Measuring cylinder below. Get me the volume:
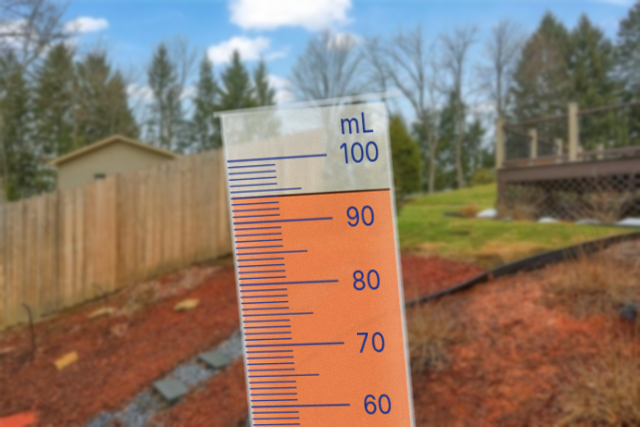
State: 94 mL
